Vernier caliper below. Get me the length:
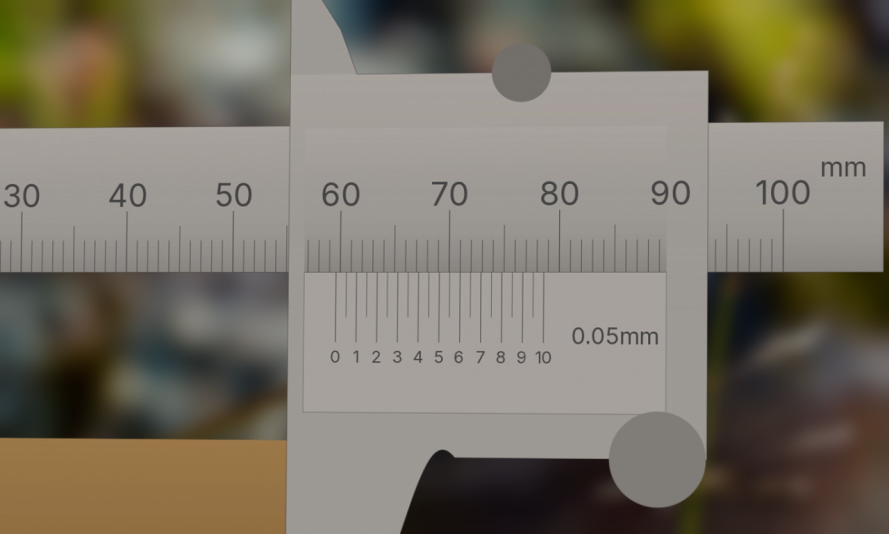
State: 59.6 mm
